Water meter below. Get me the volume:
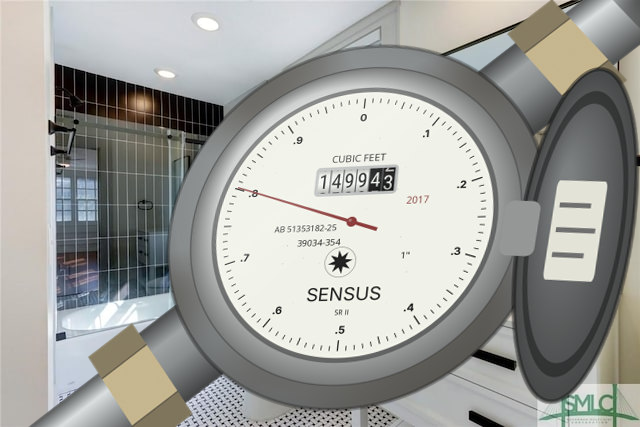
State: 149942.80 ft³
